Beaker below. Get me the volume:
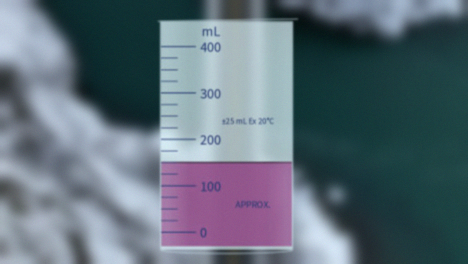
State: 150 mL
